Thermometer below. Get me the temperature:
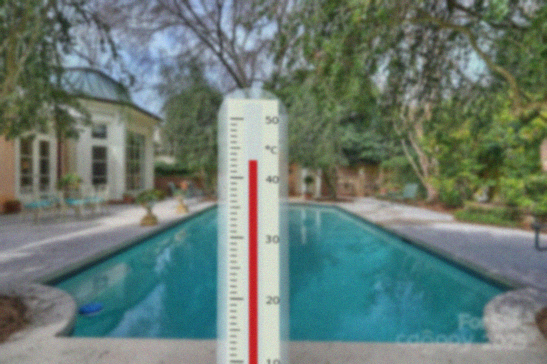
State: 43 °C
